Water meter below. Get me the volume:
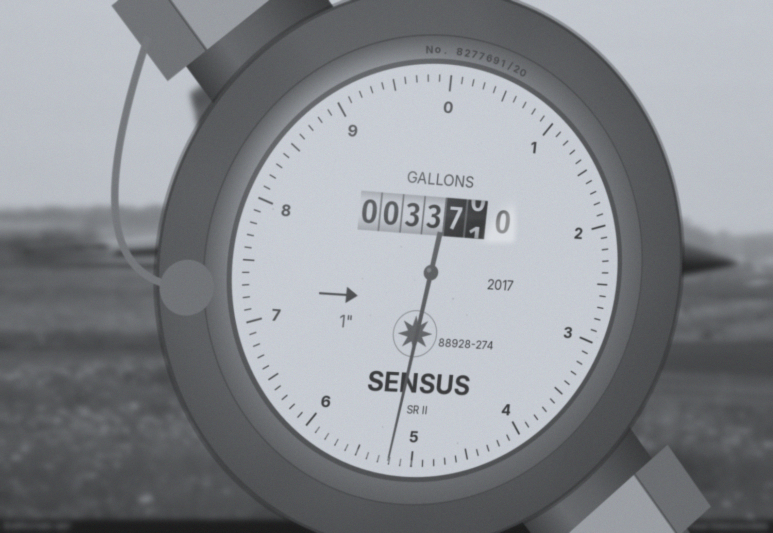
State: 33705.2 gal
